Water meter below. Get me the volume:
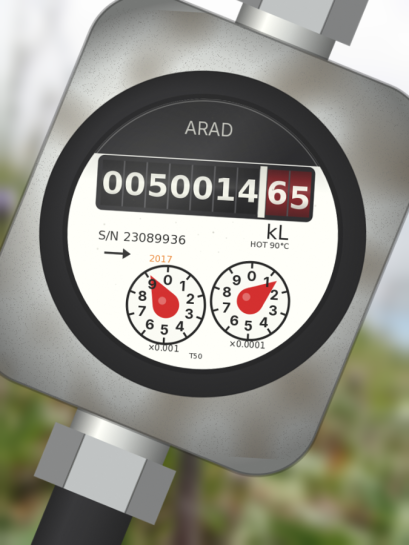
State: 50014.6491 kL
